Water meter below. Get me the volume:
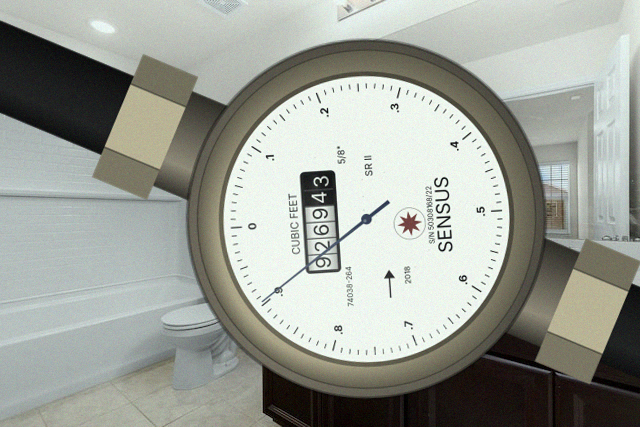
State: 926942.90 ft³
